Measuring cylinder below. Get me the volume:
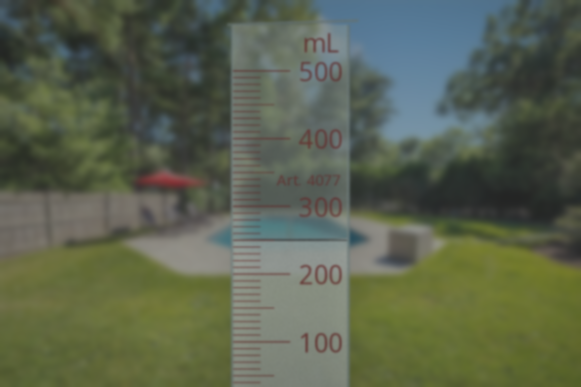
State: 250 mL
